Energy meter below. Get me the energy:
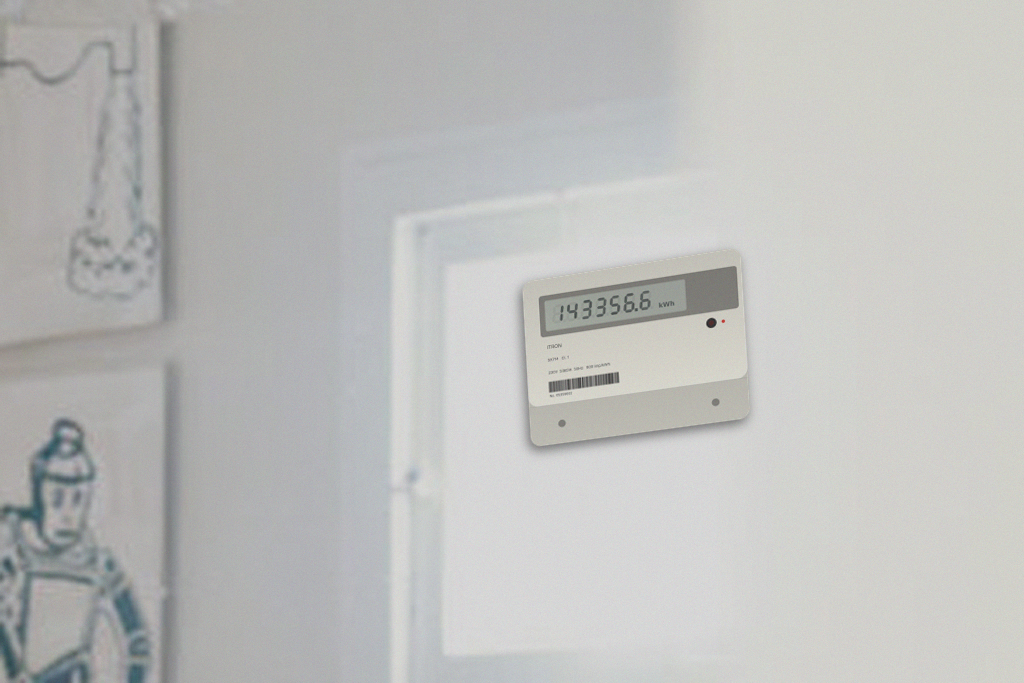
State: 143356.6 kWh
